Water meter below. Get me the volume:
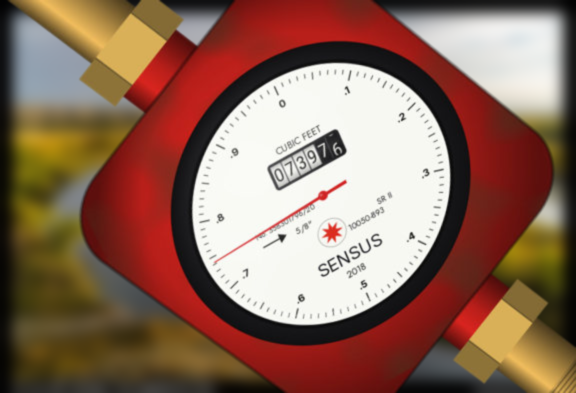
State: 73975.74 ft³
